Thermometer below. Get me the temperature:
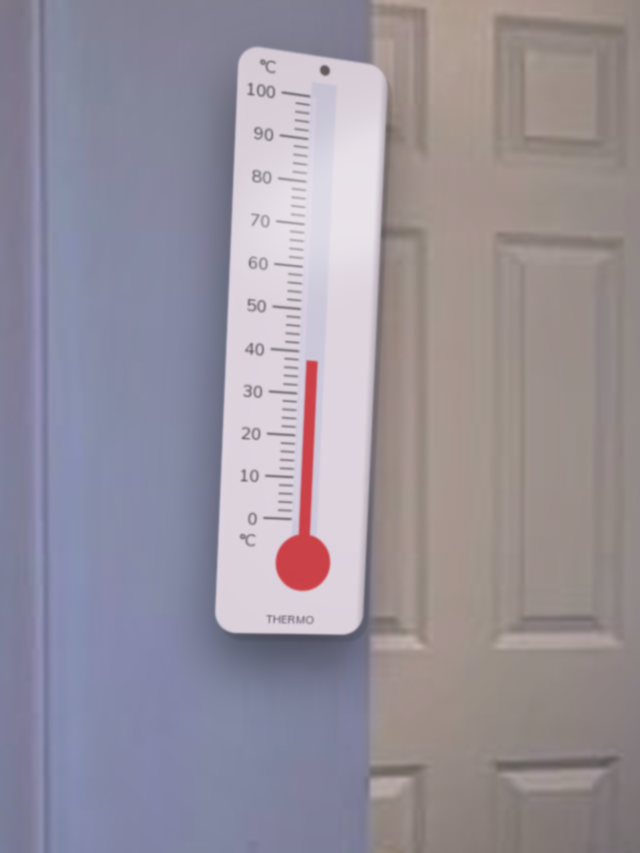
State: 38 °C
